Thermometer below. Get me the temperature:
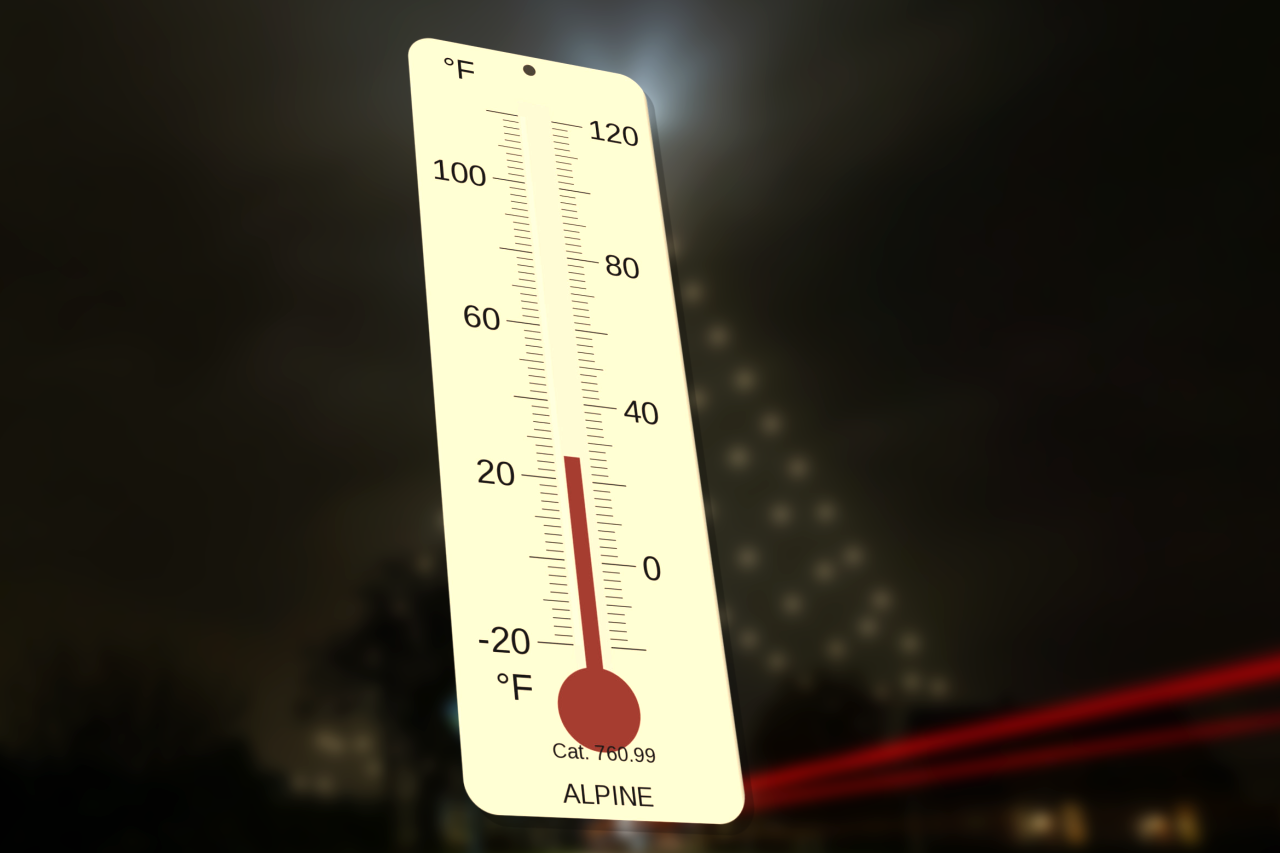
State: 26 °F
